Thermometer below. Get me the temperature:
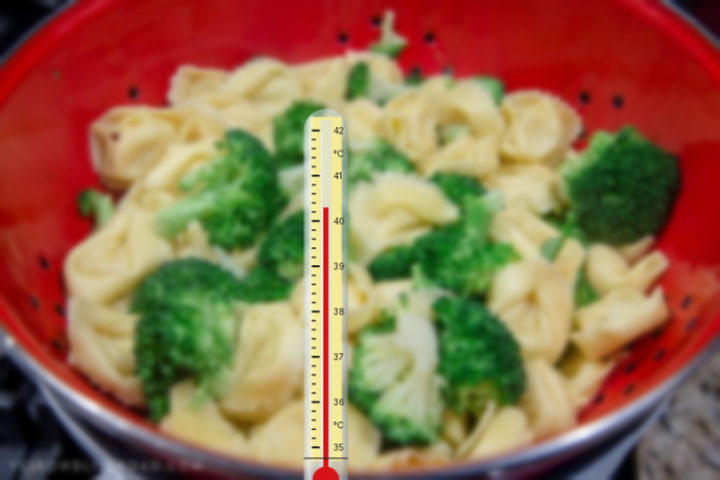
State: 40.3 °C
